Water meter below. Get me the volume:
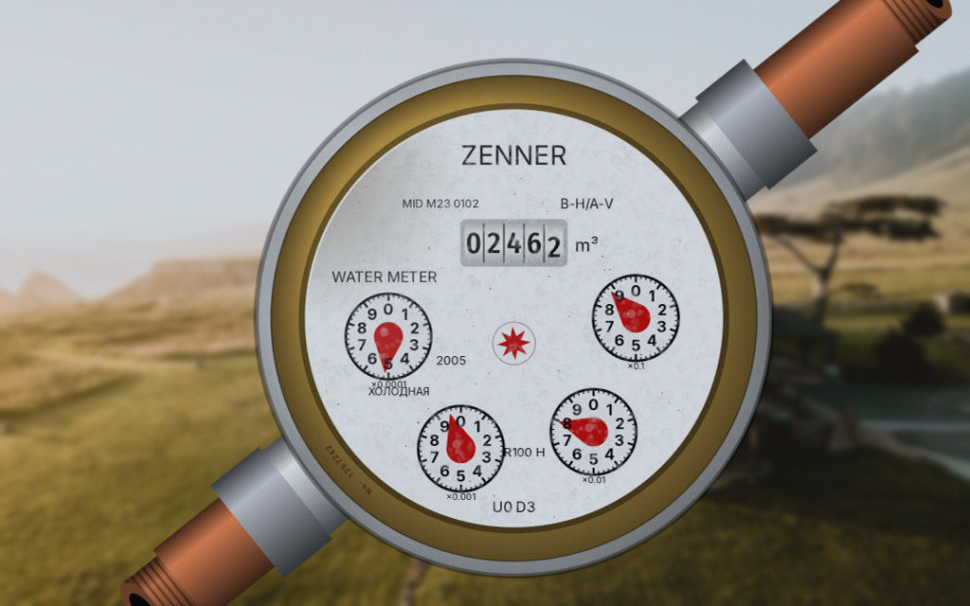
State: 2461.8795 m³
